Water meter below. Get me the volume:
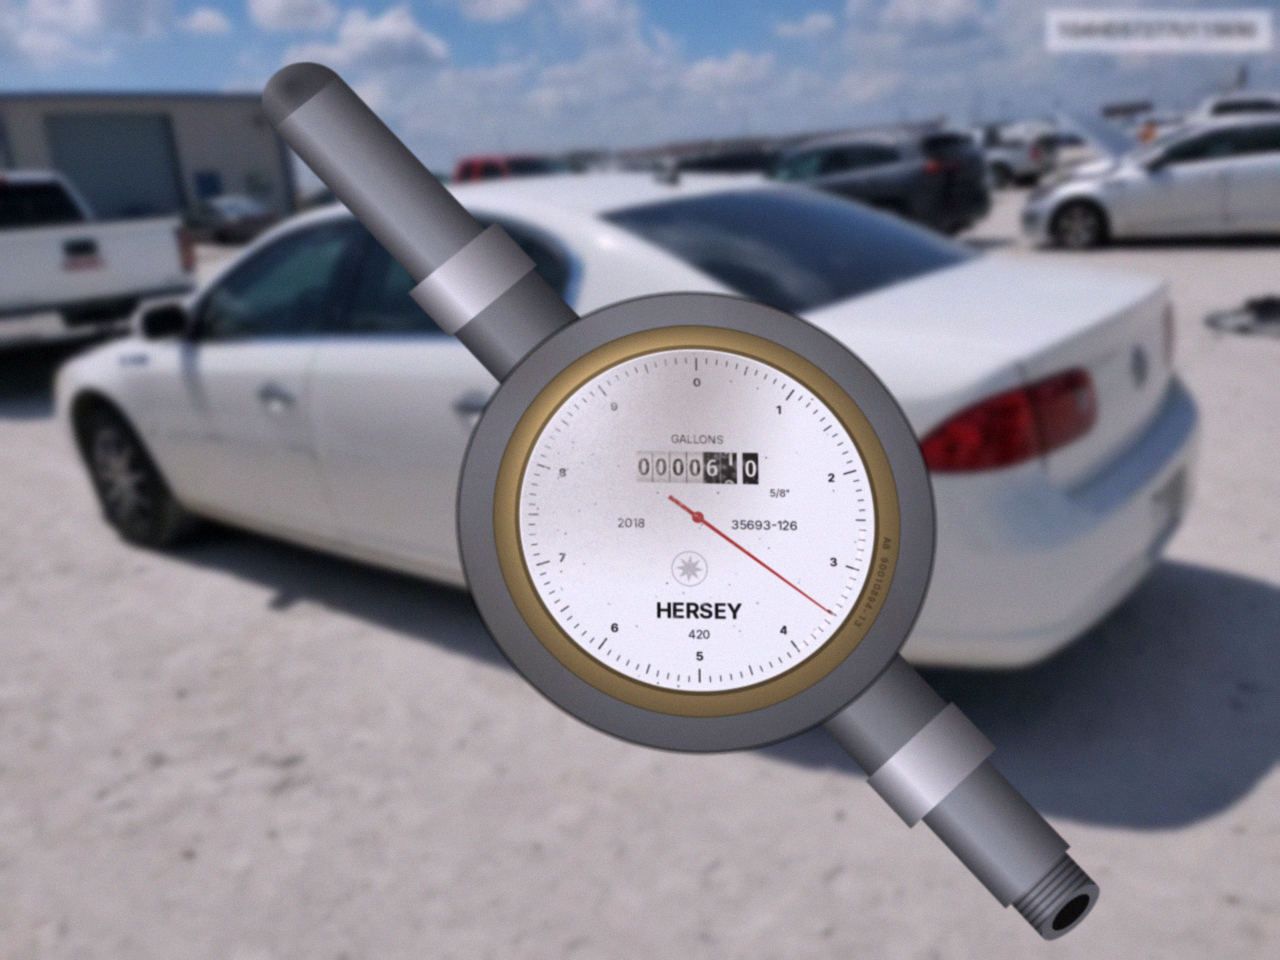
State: 613.5 gal
